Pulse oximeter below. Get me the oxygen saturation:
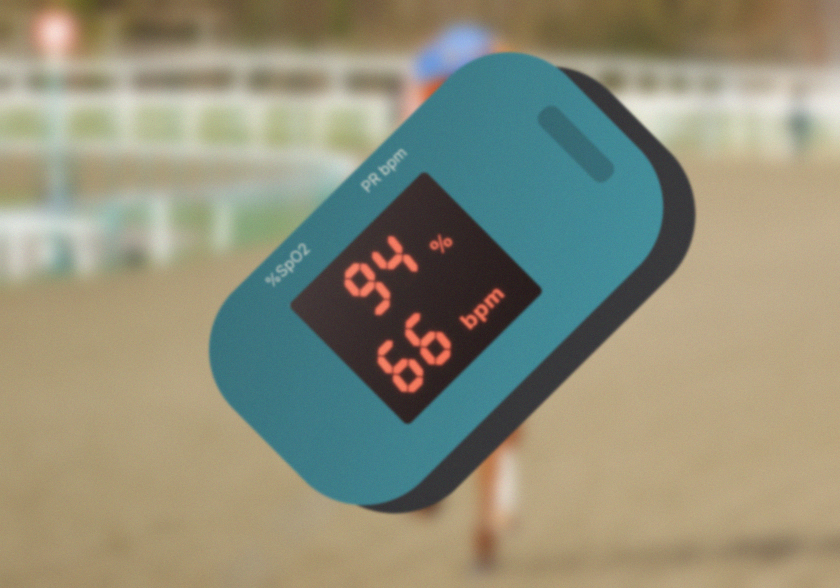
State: 94 %
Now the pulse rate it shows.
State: 66 bpm
